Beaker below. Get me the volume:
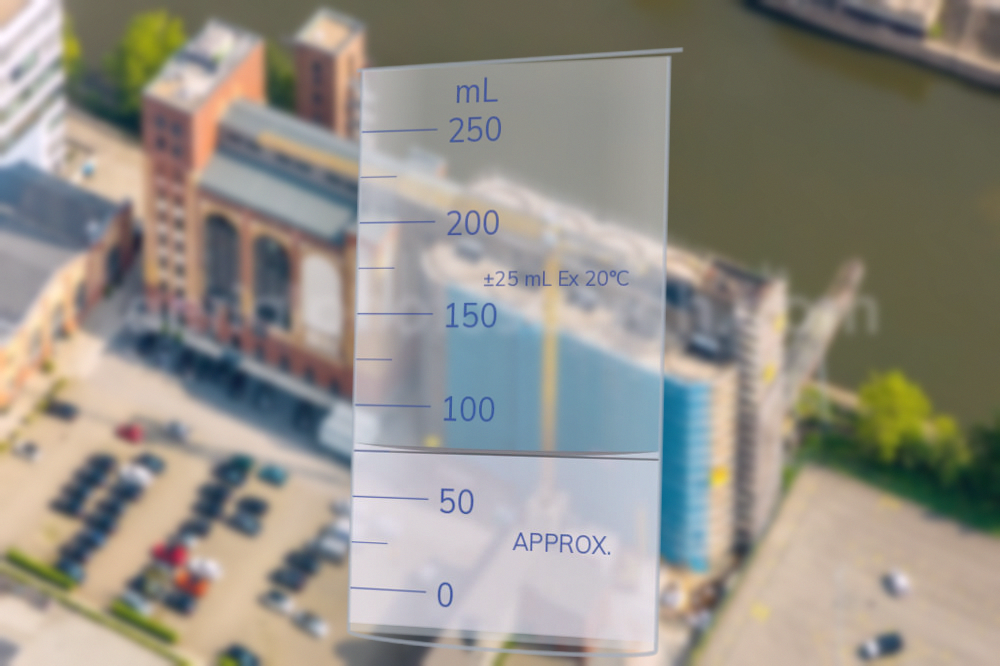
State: 75 mL
